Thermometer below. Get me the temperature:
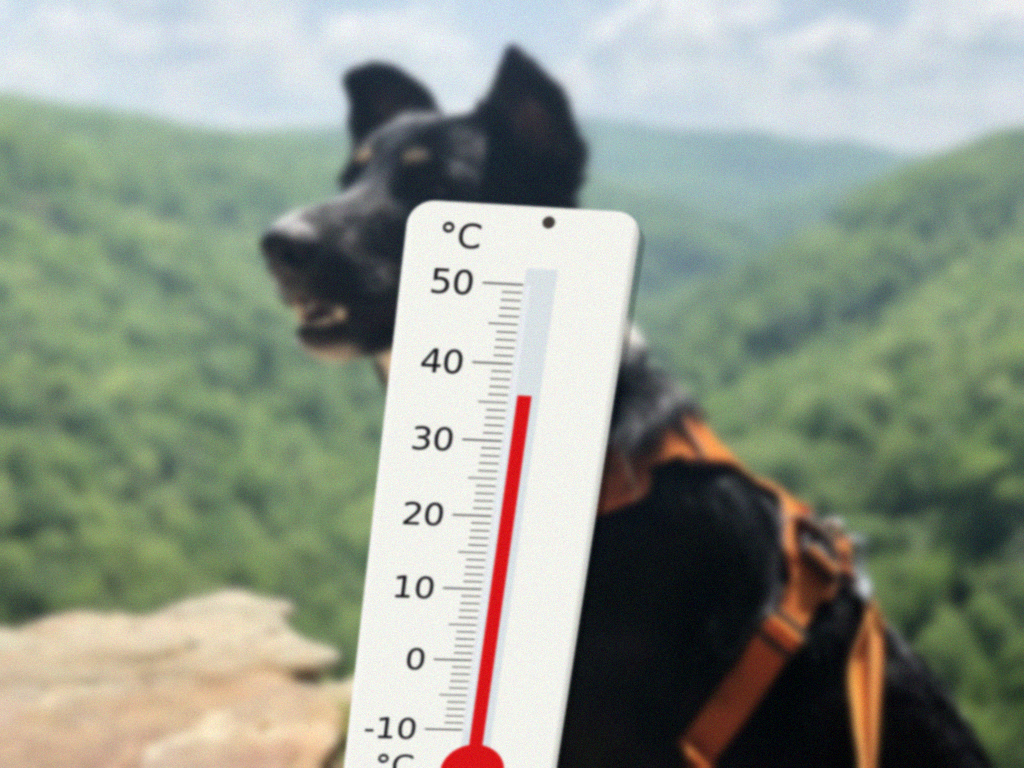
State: 36 °C
